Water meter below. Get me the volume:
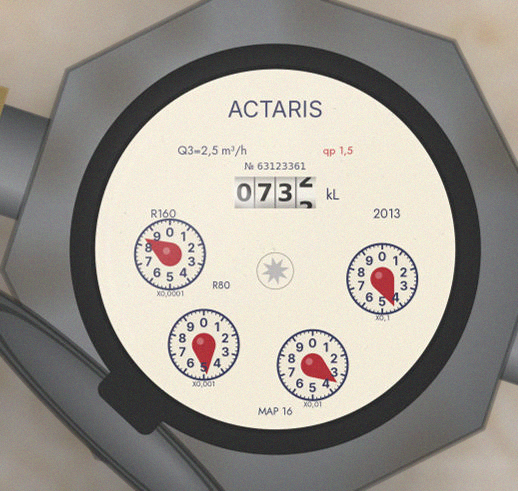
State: 732.4348 kL
